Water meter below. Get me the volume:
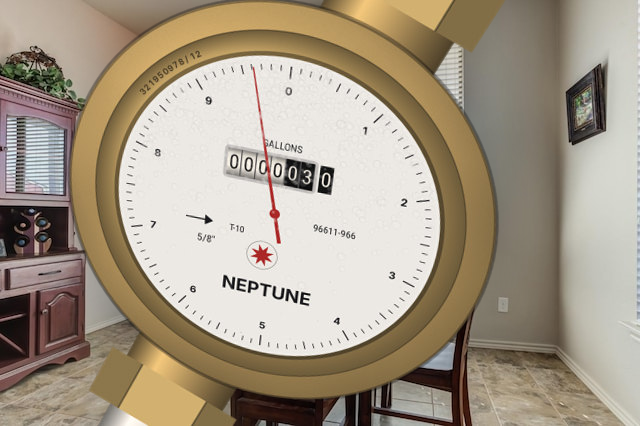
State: 29.6 gal
